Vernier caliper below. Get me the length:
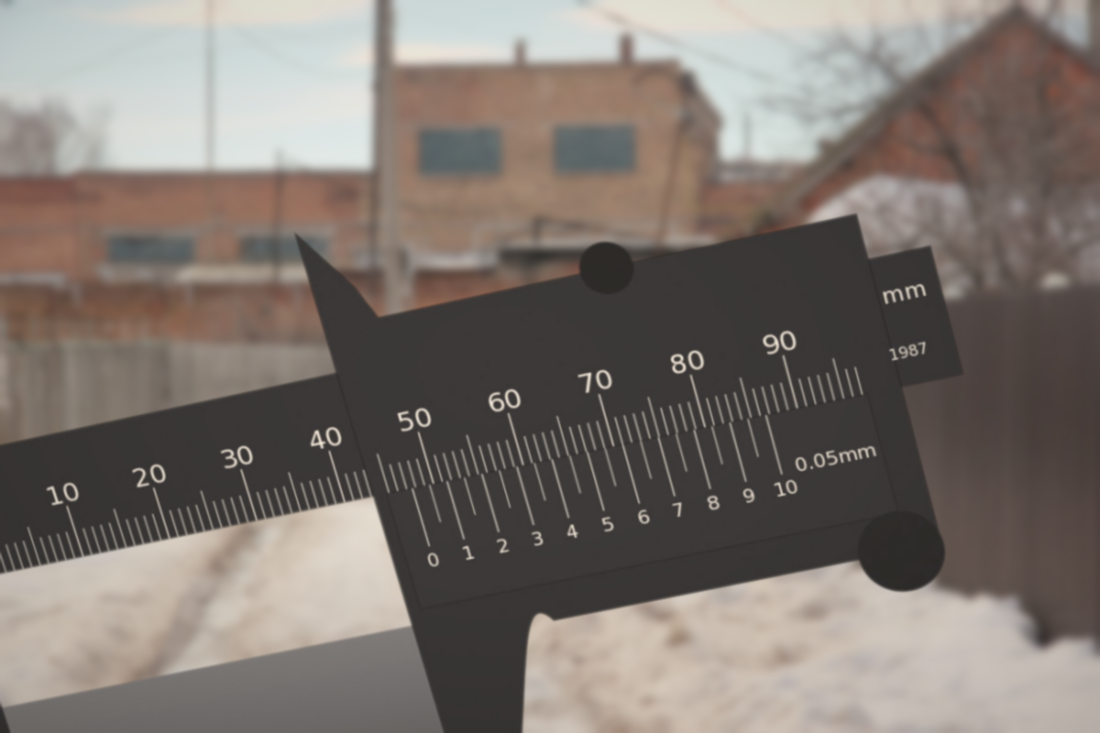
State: 47.6 mm
